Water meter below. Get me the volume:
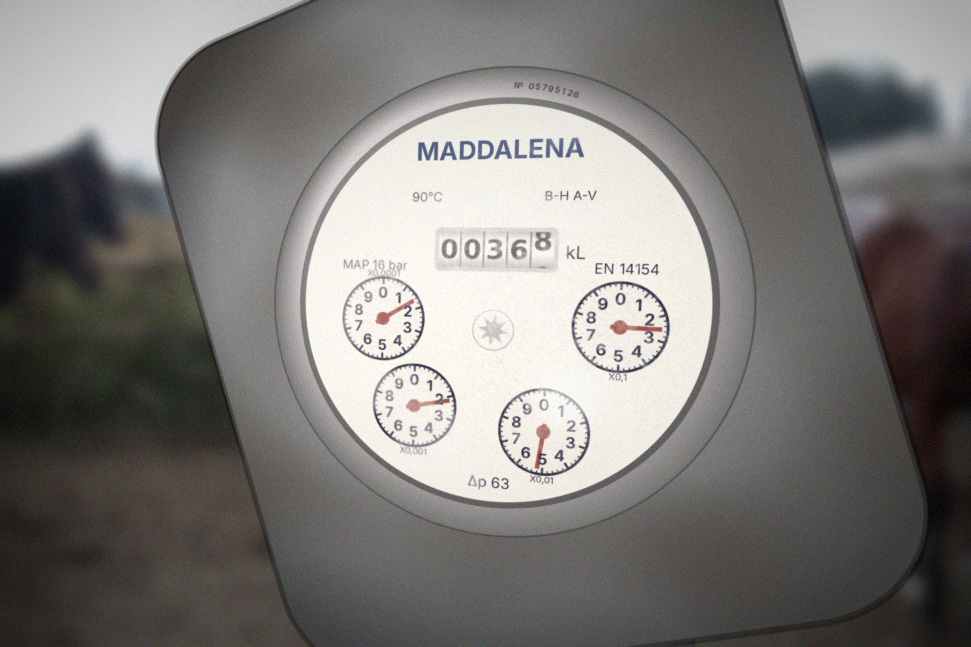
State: 368.2521 kL
